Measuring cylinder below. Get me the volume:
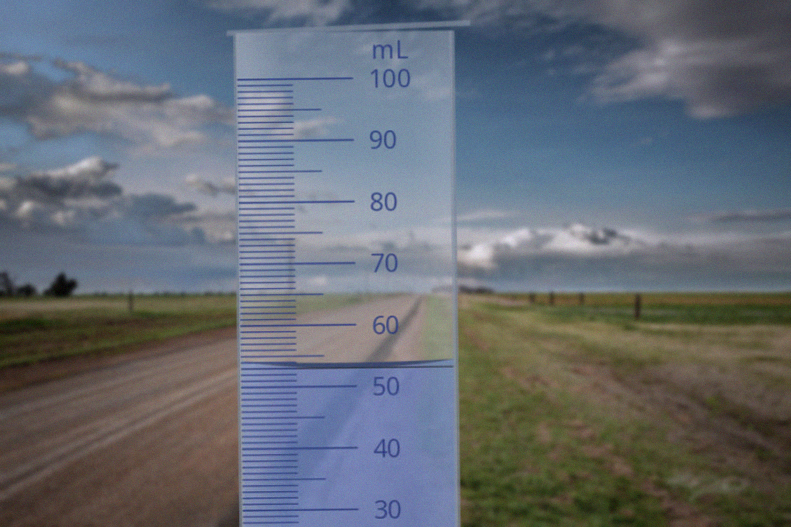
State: 53 mL
